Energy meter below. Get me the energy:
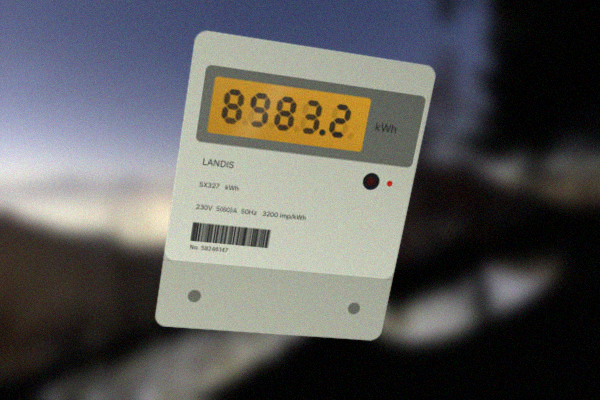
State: 8983.2 kWh
